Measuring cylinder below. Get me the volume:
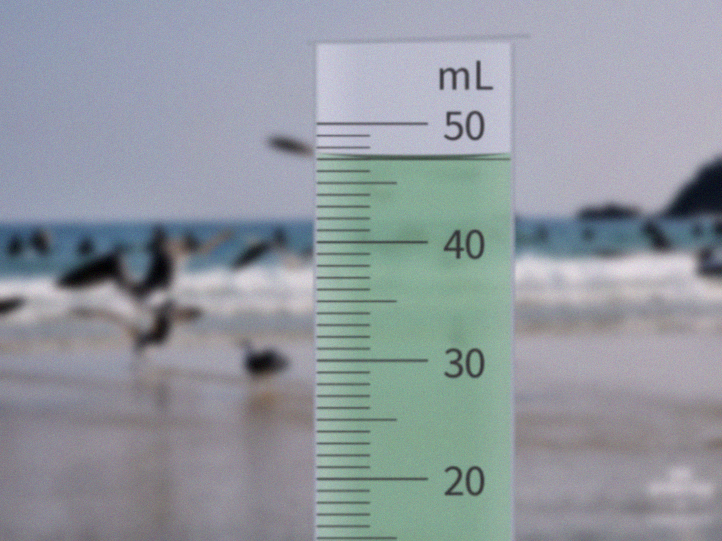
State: 47 mL
